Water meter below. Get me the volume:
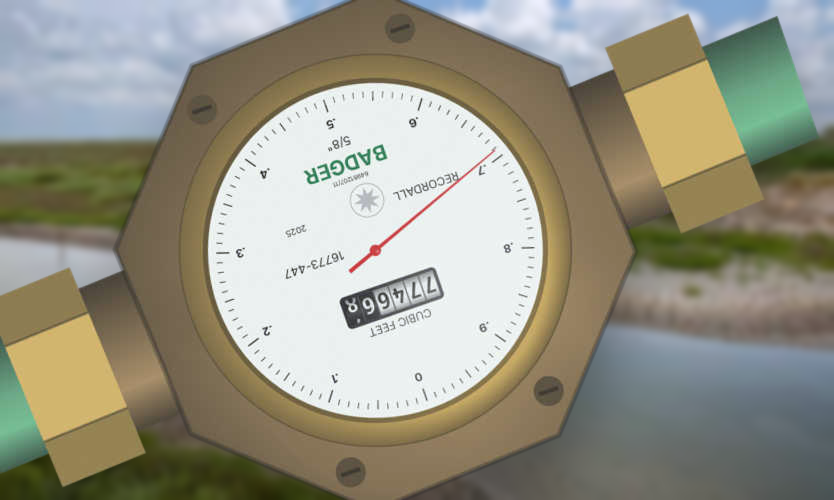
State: 774667.69 ft³
